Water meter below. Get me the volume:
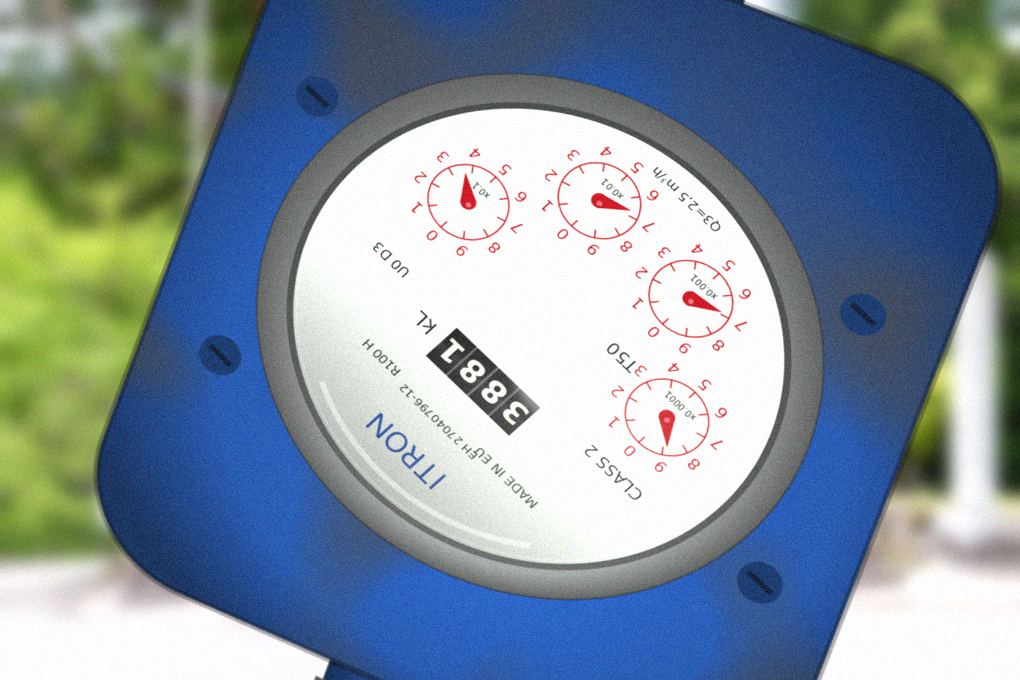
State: 3881.3668 kL
